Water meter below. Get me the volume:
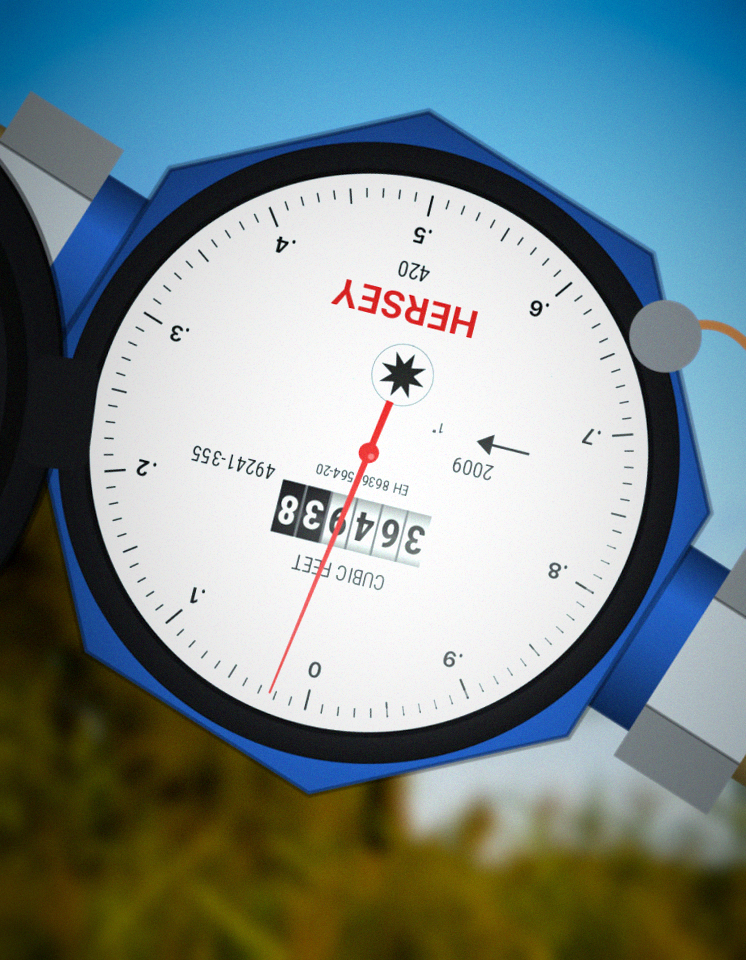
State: 364938.02 ft³
